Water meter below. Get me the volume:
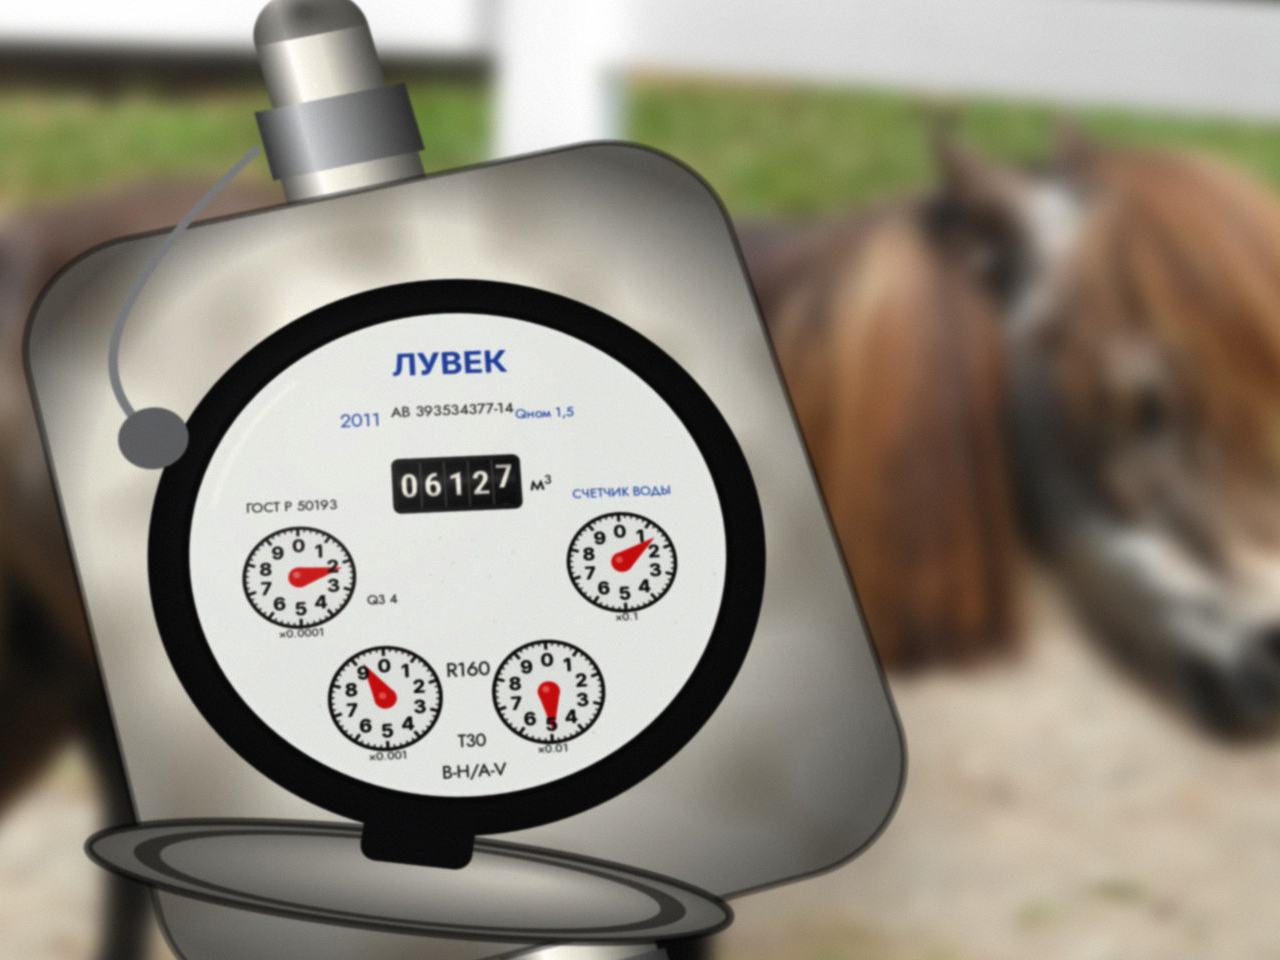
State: 6127.1492 m³
